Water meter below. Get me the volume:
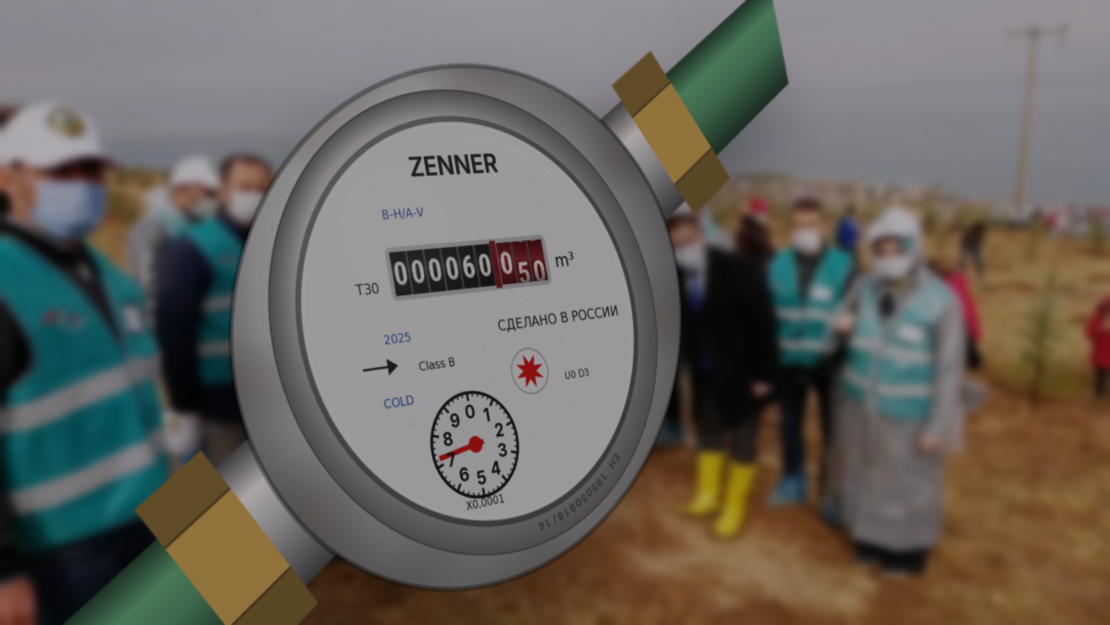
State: 60.0497 m³
